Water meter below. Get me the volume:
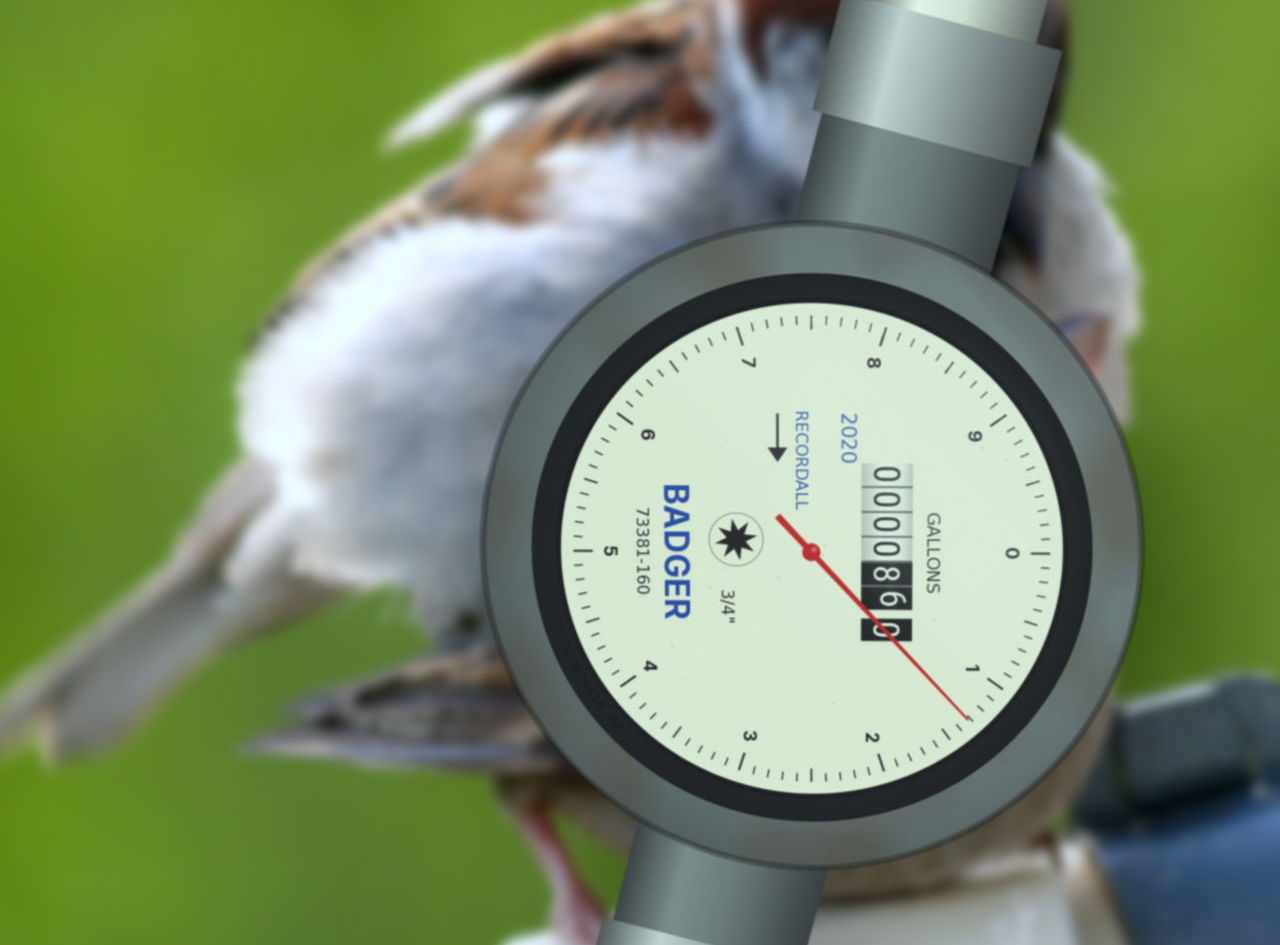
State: 861.3 gal
